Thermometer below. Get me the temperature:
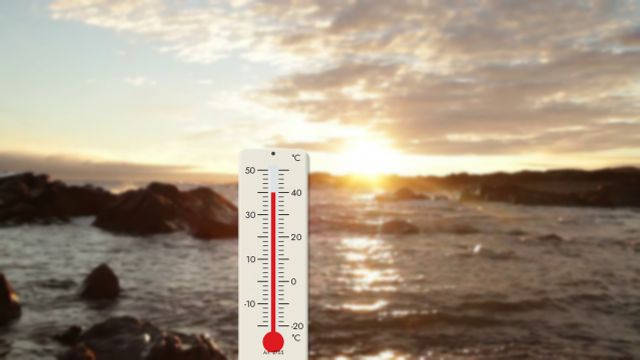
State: 40 °C
